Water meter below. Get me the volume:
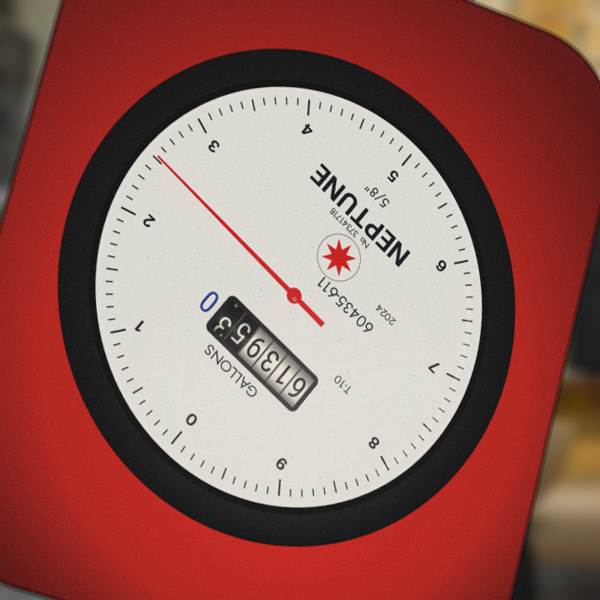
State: 6139532.5 gal
